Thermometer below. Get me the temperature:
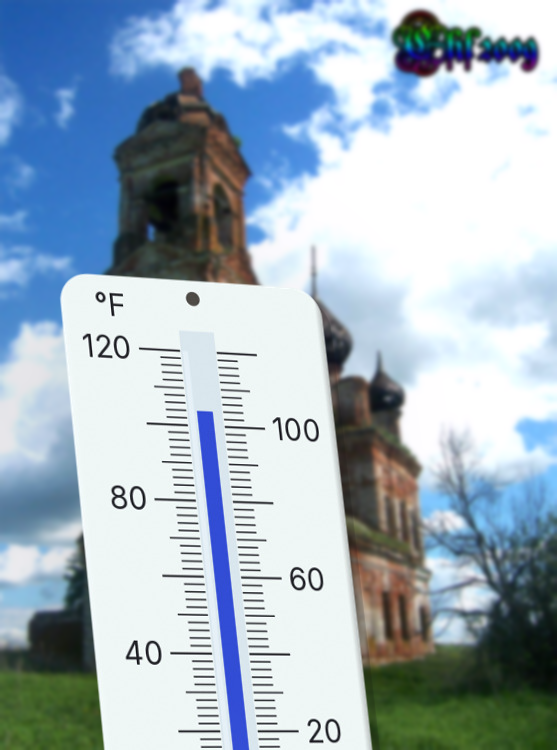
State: 104 °F
